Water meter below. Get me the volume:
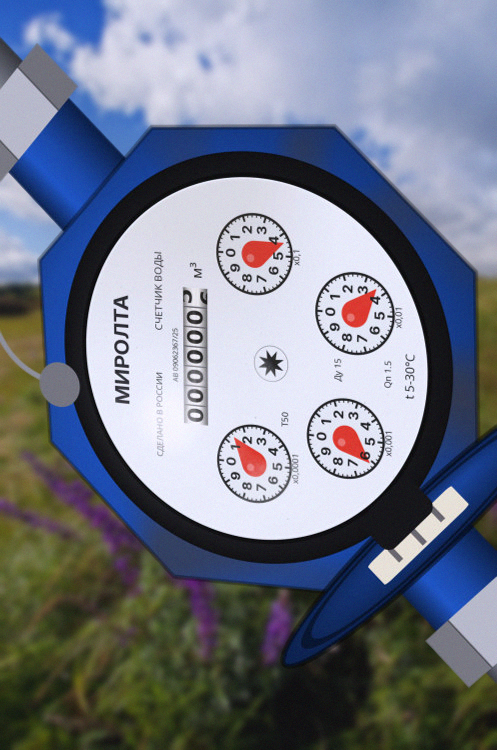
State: 5.4361 m³
